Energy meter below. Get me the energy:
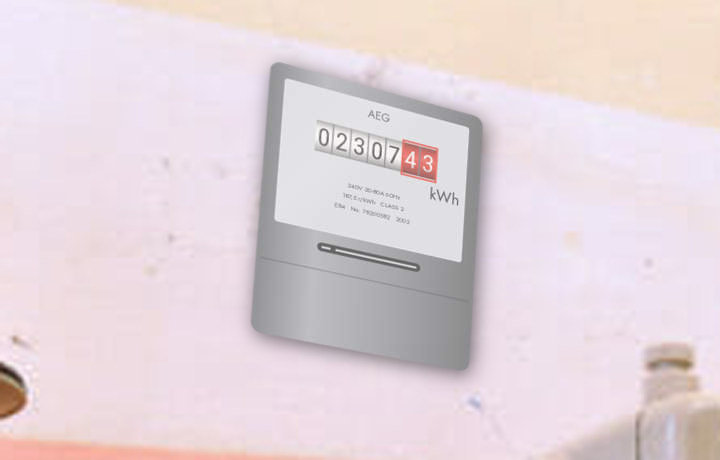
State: 2307.43 kWh
